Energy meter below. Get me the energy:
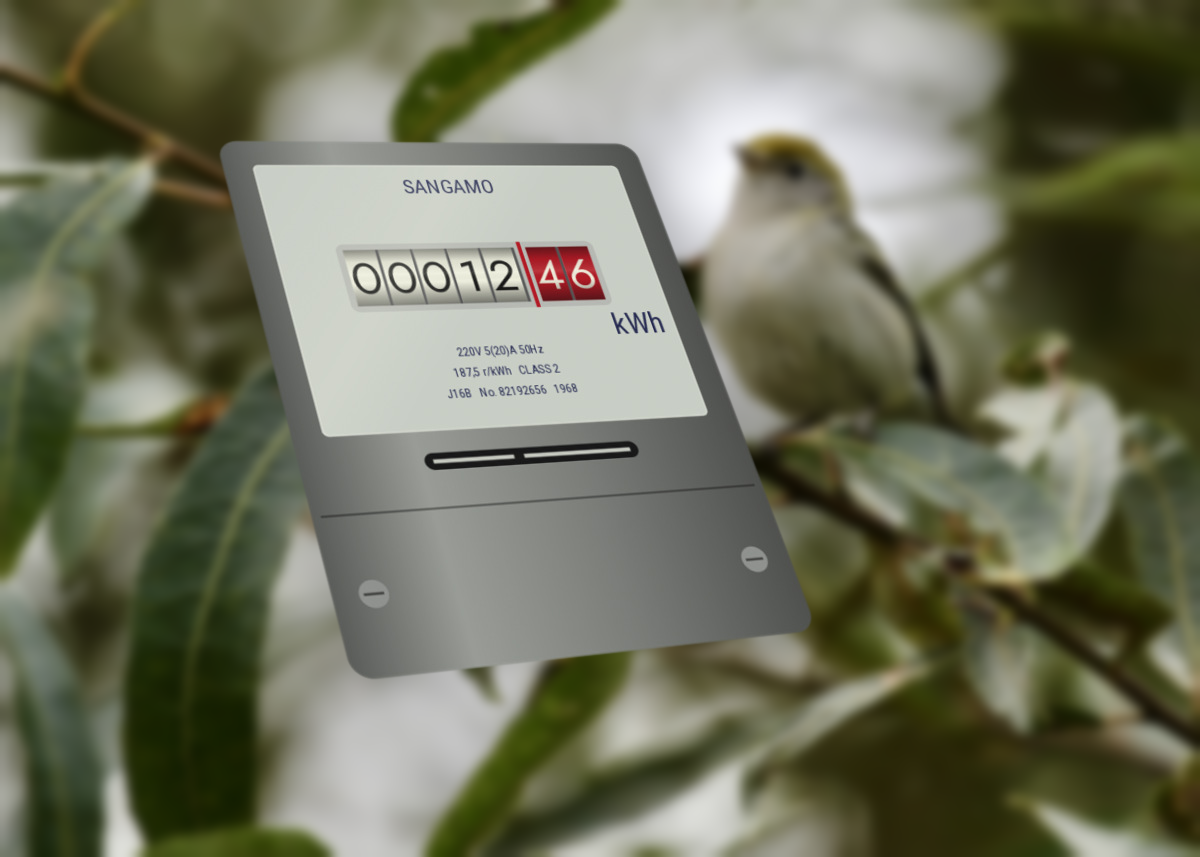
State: 12.46 kWh
